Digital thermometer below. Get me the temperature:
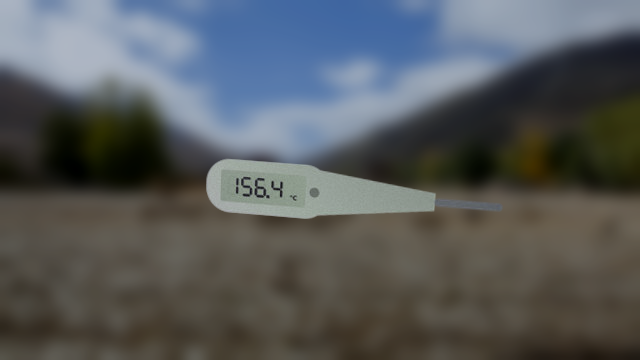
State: 156.4 °C
